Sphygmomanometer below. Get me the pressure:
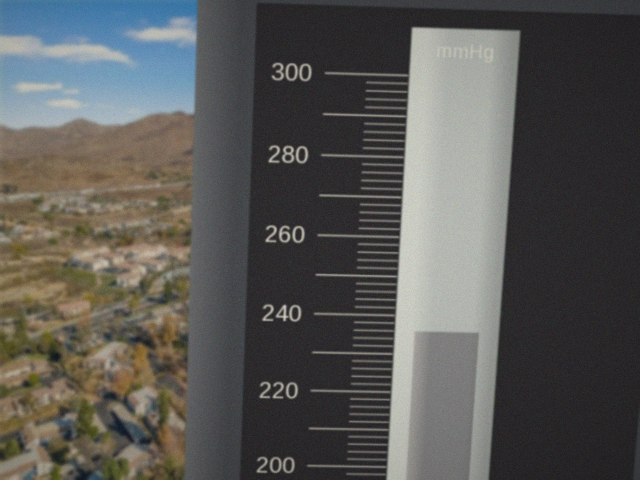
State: 236 mmHg
